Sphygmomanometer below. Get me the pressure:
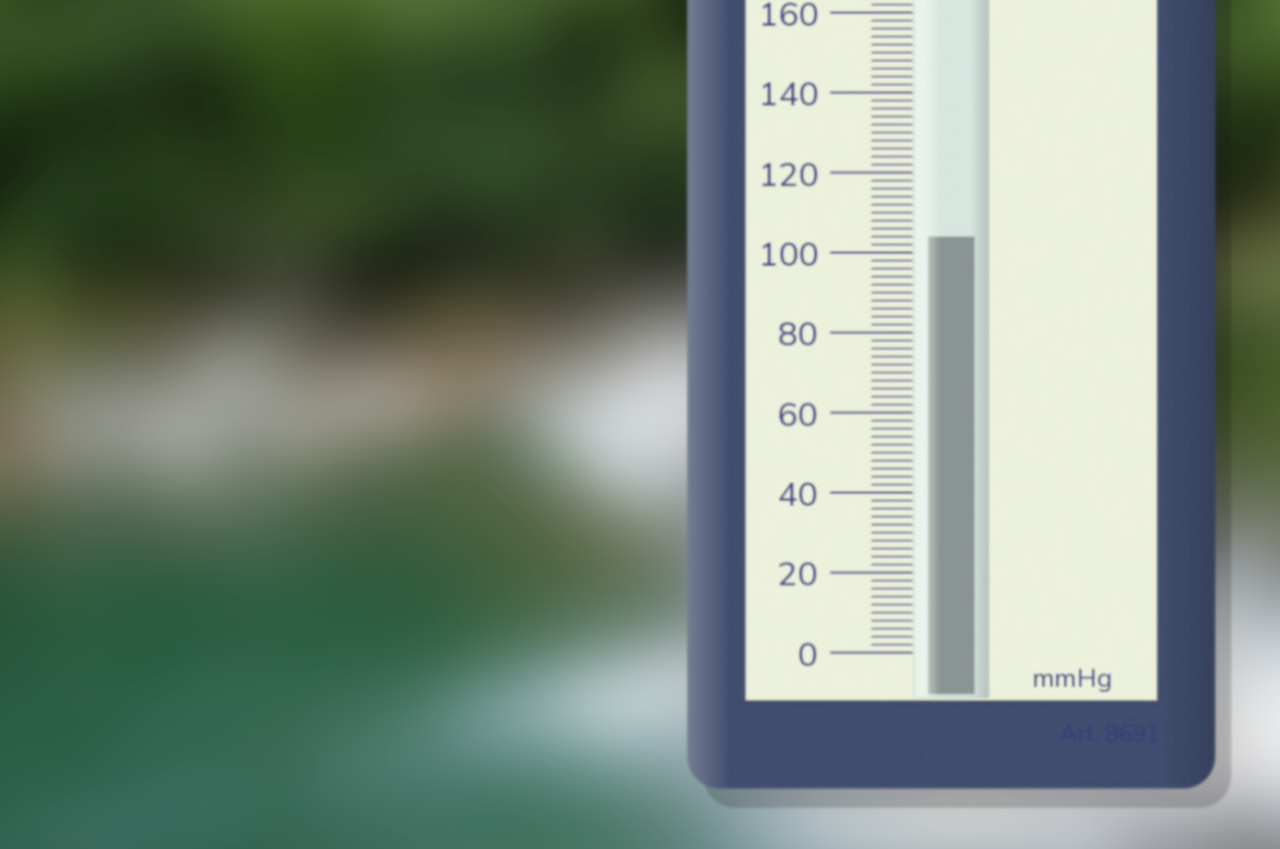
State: 104 mmHg
